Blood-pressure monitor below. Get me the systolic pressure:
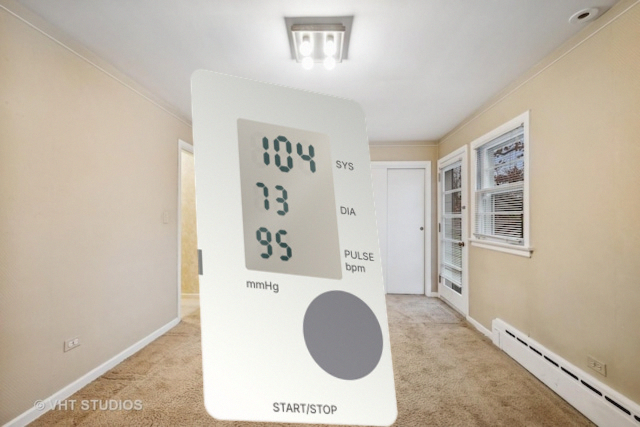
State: 104 mmHg
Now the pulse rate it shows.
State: 95 bpm
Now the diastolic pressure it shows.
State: 73 mmHg
